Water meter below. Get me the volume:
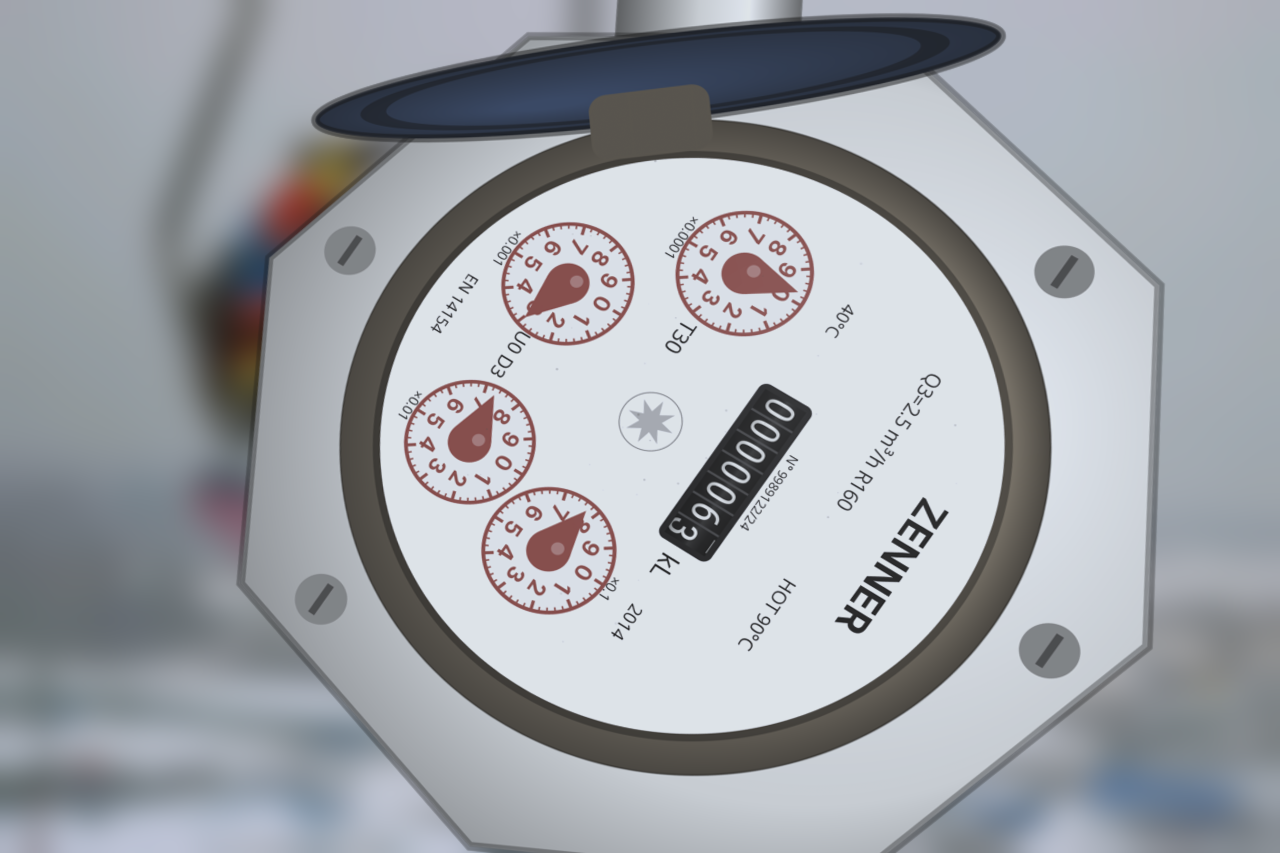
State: 62.7729 kL
